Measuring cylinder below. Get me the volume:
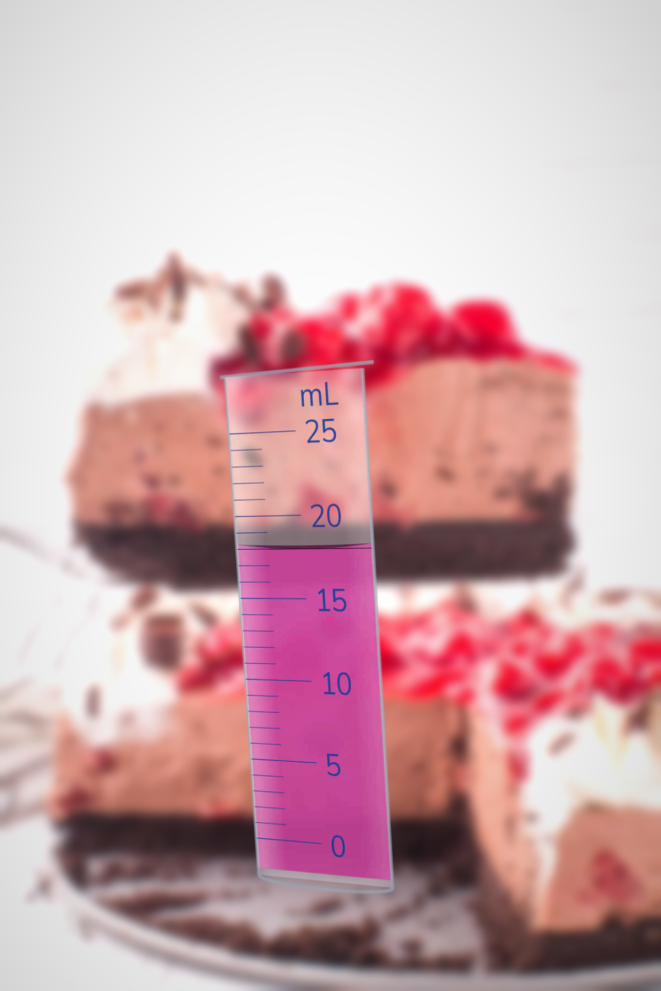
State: 18 mL
